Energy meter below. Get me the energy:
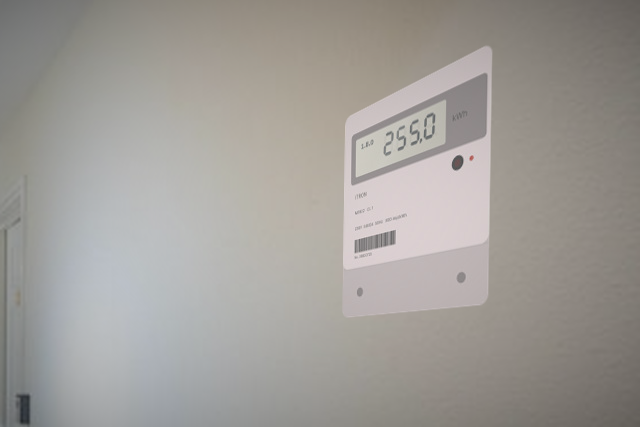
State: 255.0 kWh
